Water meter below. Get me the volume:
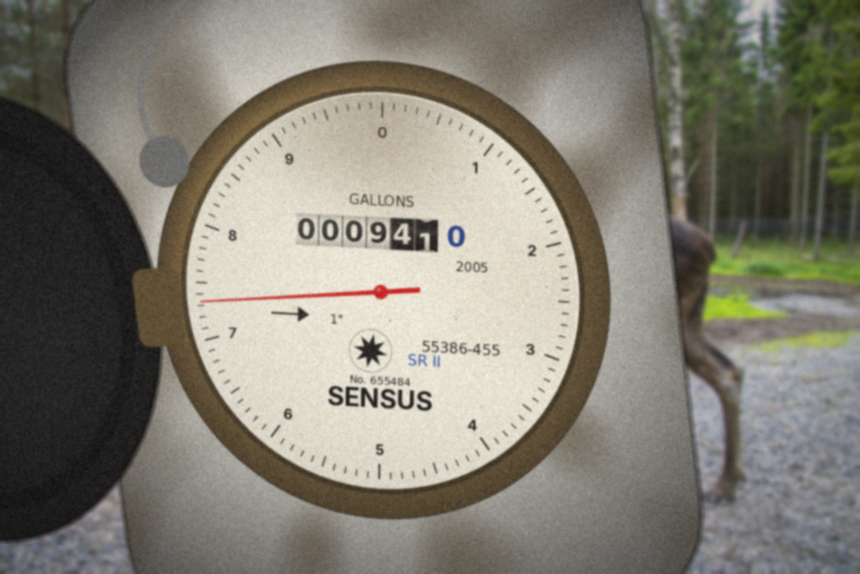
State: 9407.3 gal
